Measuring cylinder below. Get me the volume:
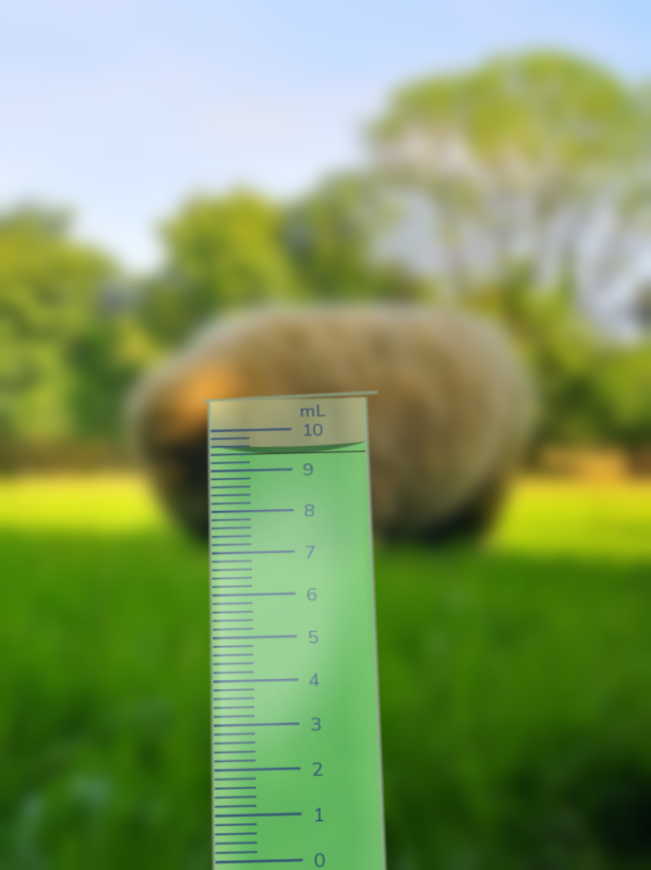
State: 9.4 mL
